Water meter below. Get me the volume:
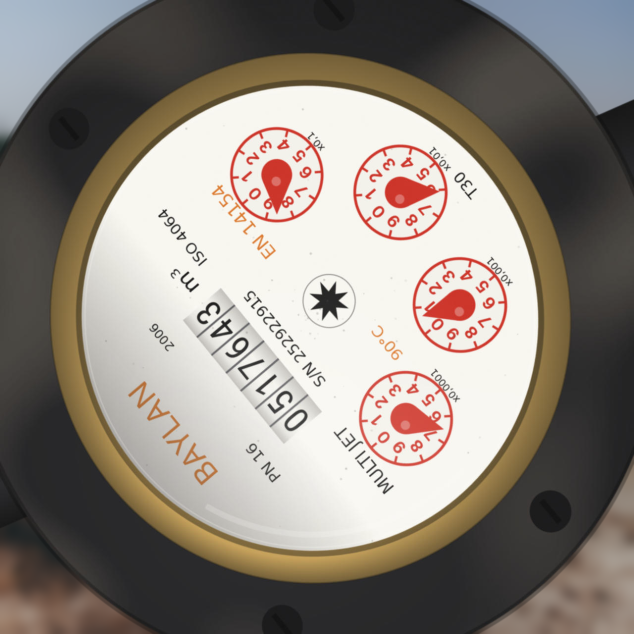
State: 517643.8606 m³
